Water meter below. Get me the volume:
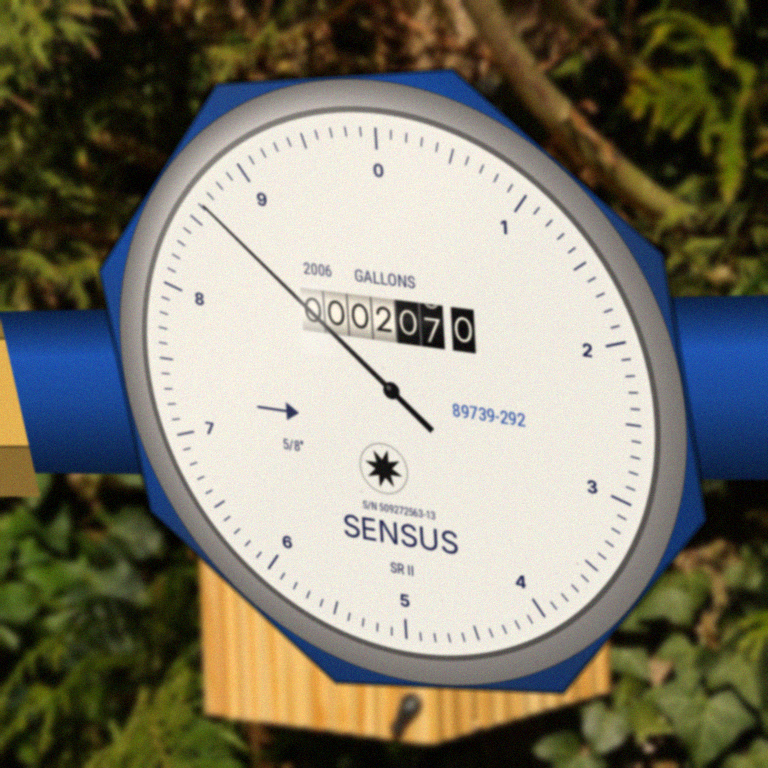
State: 2068.6 gal
